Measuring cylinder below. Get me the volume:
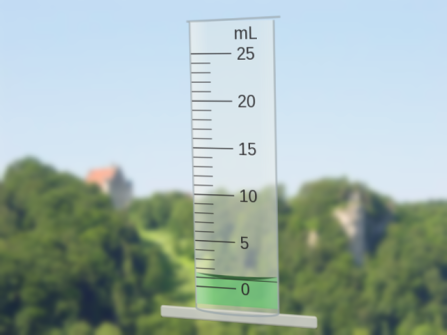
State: 1 mL
